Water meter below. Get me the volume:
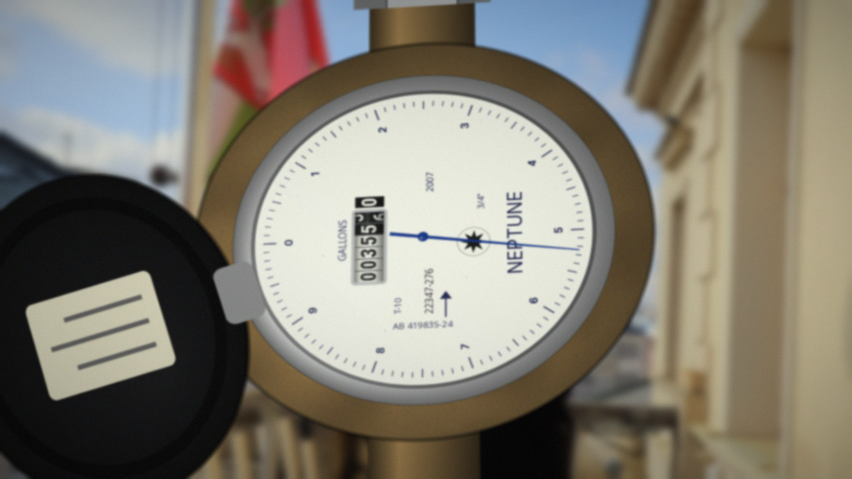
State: 35555.2 gal
